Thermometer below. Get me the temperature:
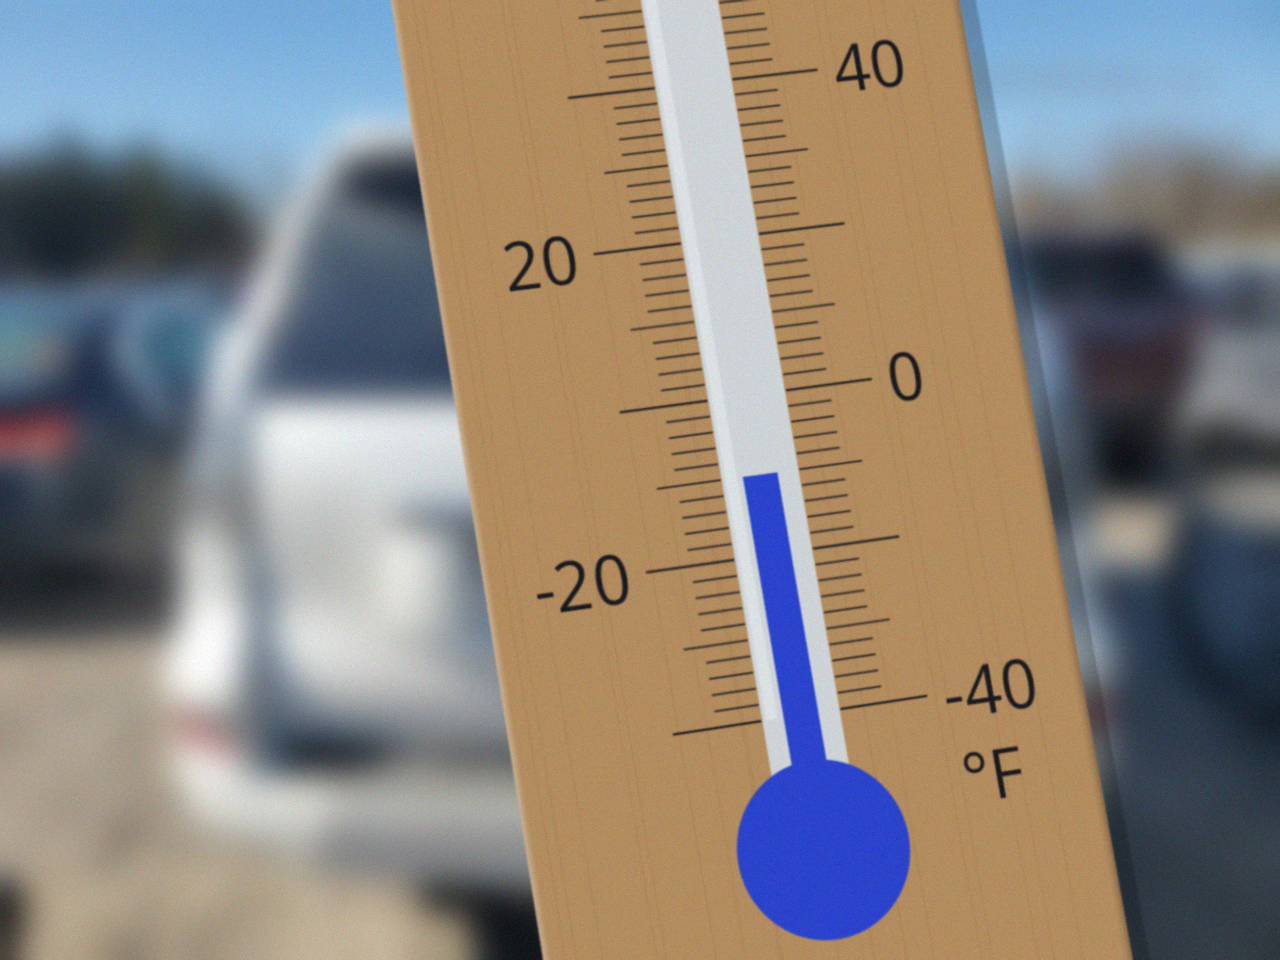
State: -10 °F
